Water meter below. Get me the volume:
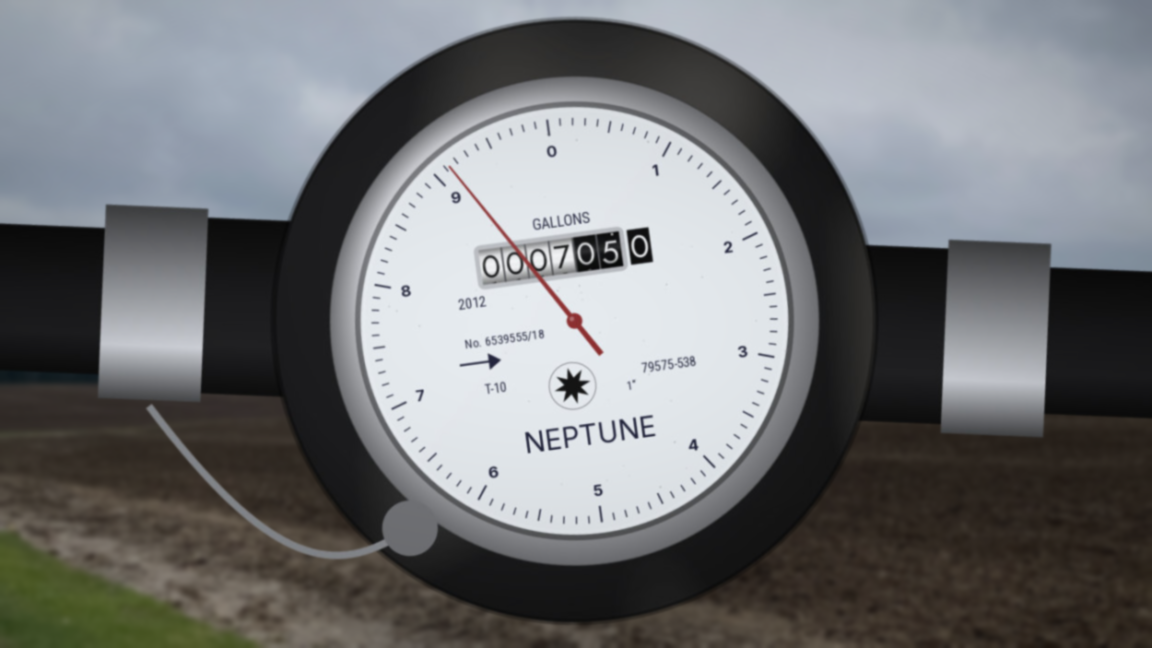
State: 7049.1 gal
